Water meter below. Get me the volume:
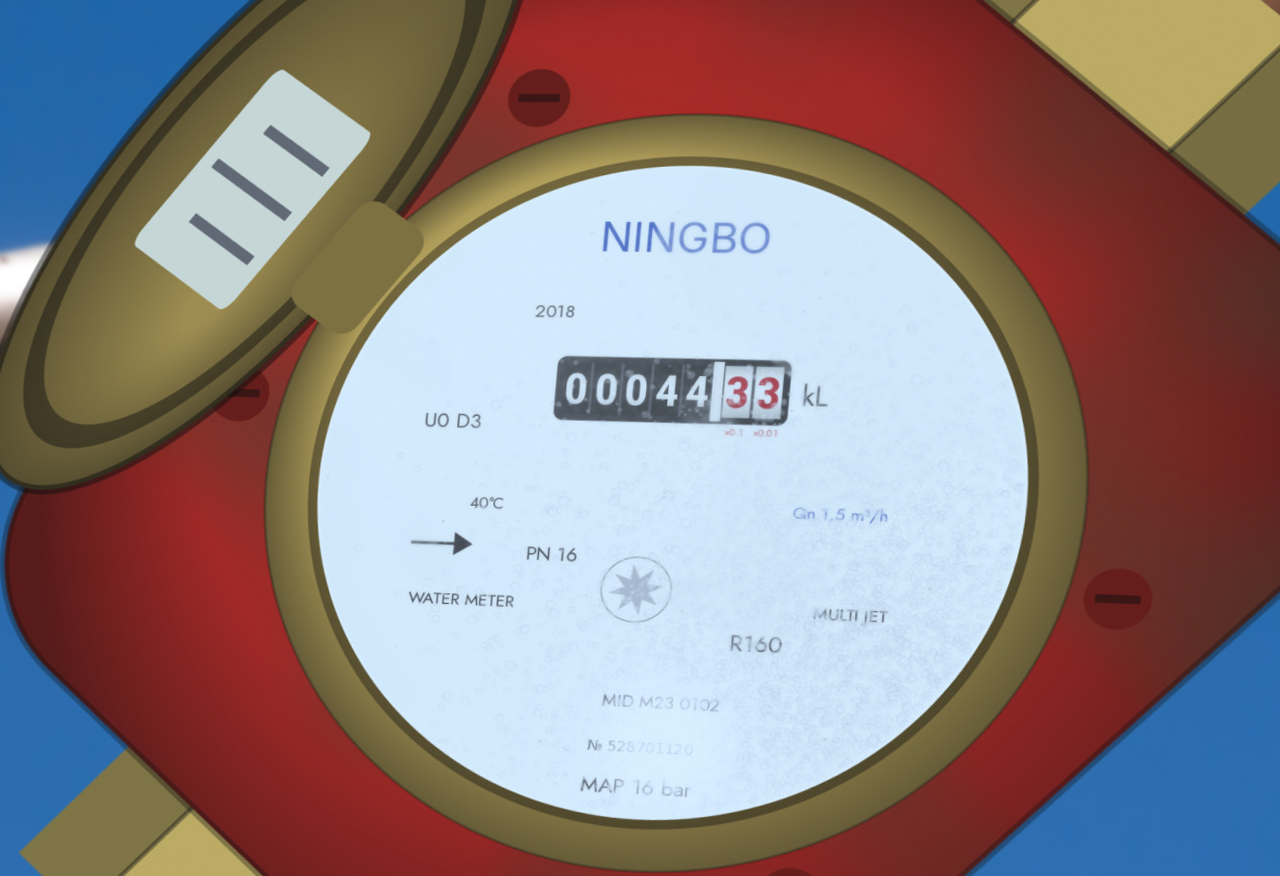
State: 44.33 kL
